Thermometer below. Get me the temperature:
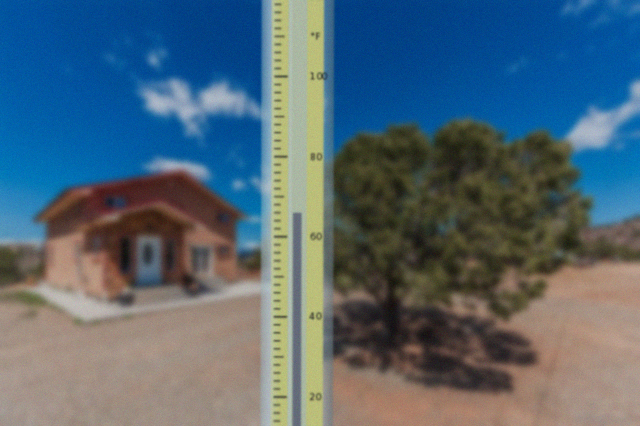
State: 66 °F
